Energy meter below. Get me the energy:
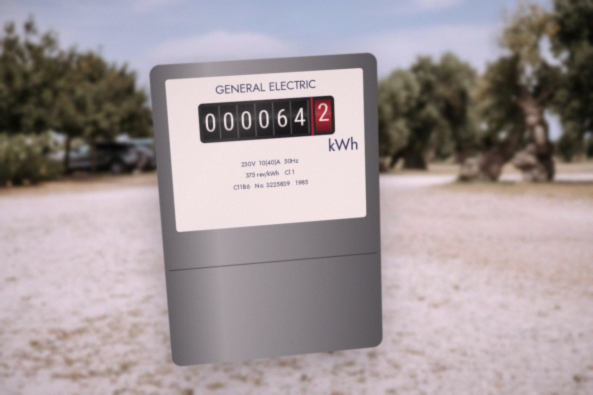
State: 64.2 kWh
